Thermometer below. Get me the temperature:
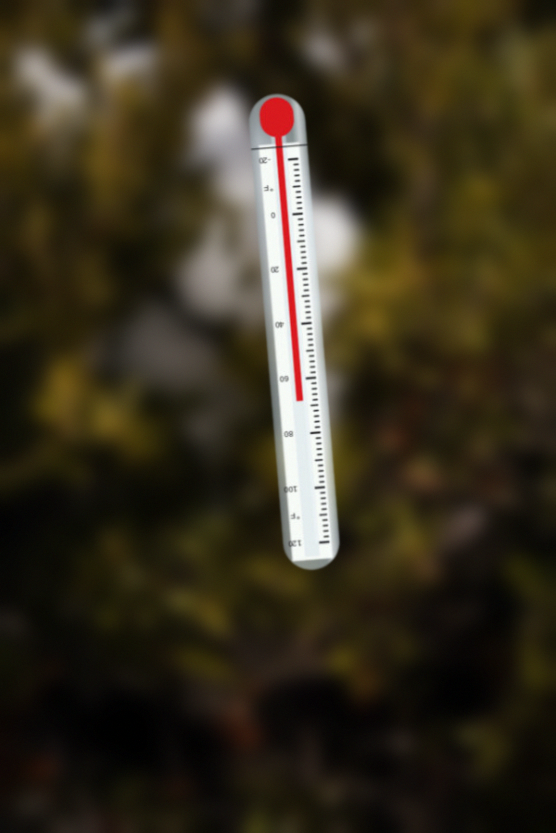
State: 68 °F
